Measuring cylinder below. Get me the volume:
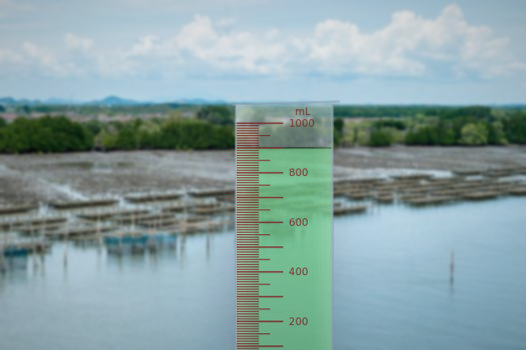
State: 900 mL
